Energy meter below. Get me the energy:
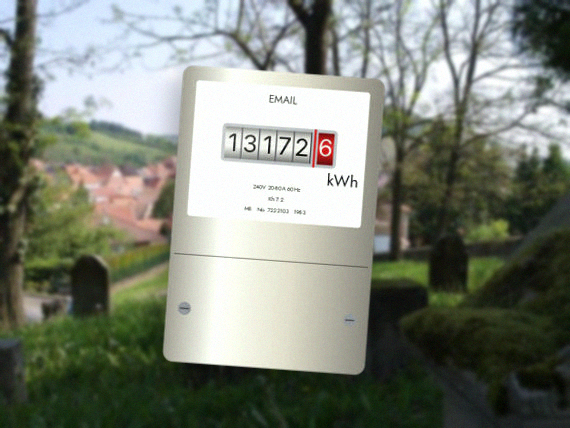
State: 13172.6 kWh
